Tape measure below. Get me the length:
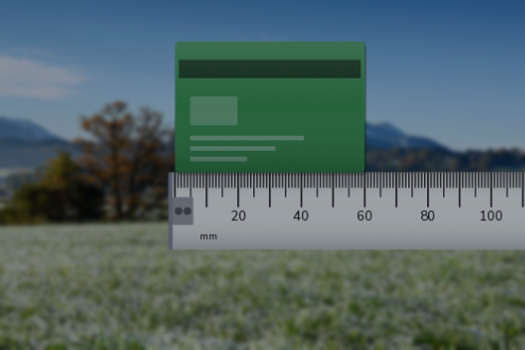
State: 60 mm
